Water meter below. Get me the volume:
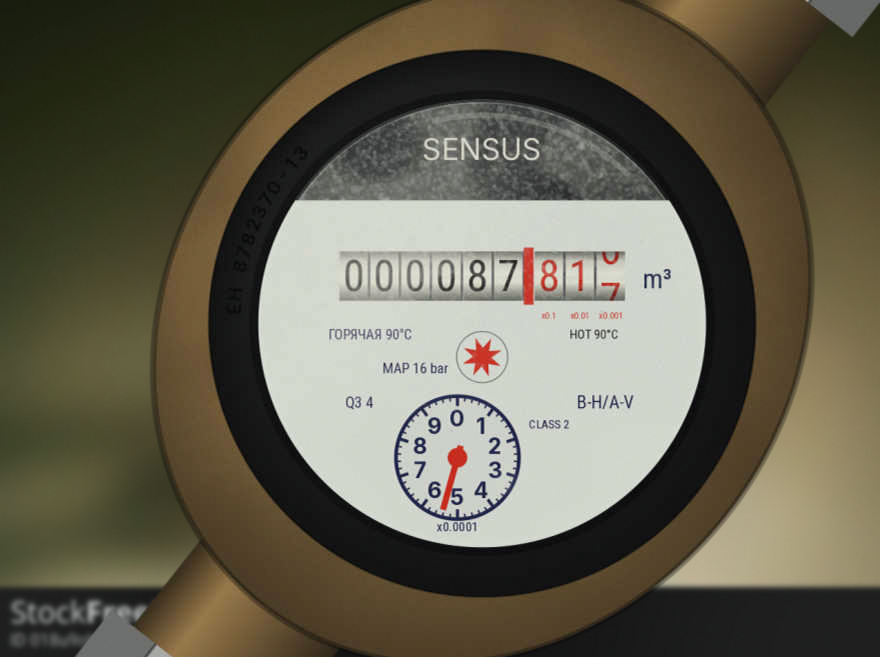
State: 87.8165 m³
